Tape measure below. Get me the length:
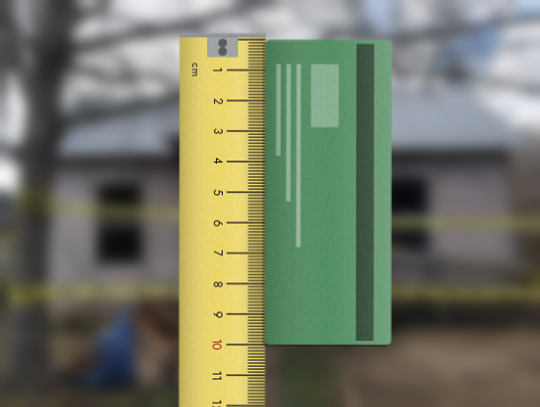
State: 10 cm
